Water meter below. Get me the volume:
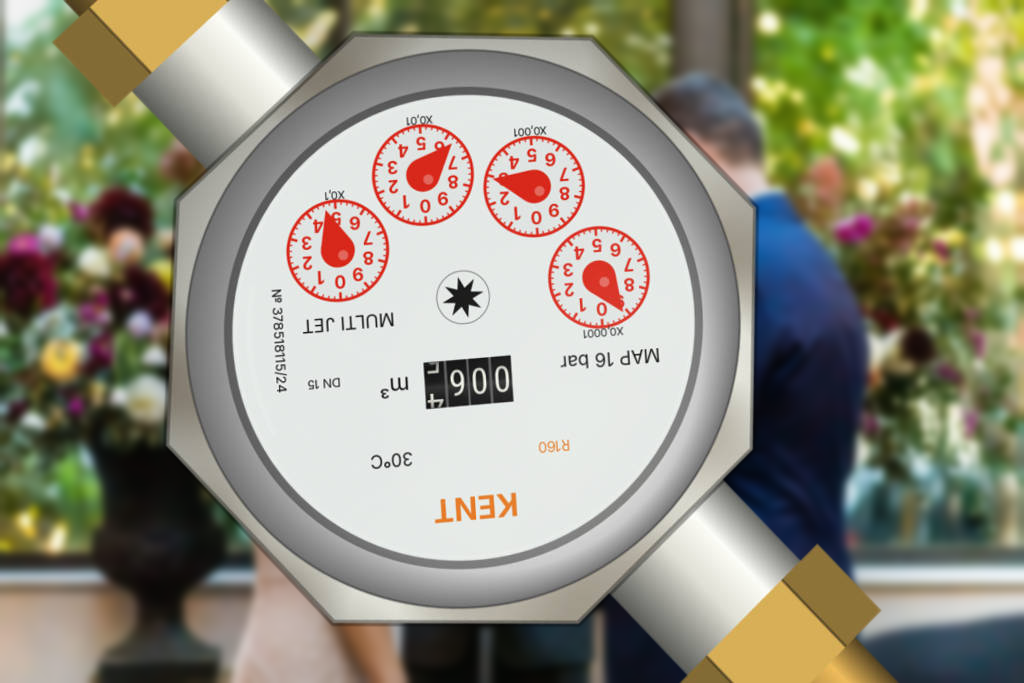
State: 64.4629 m³
